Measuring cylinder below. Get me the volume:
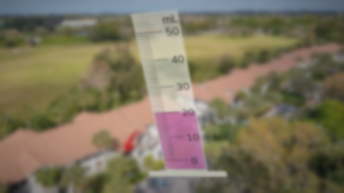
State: 20 mL
